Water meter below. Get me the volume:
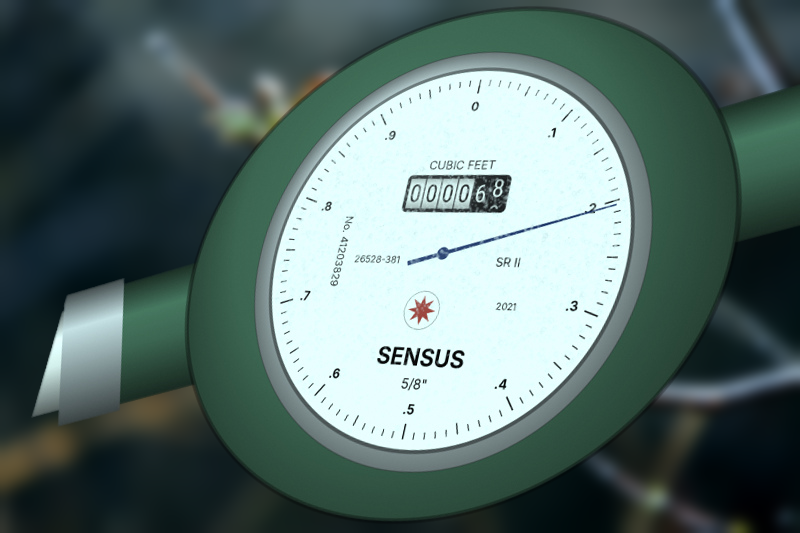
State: 68.20 ft³
